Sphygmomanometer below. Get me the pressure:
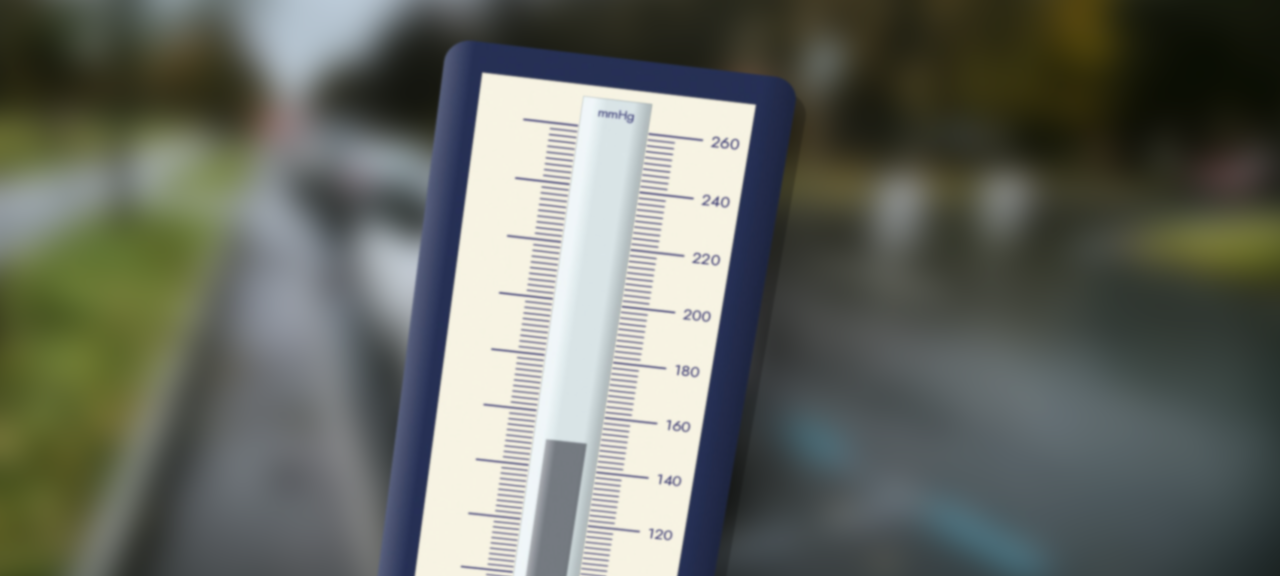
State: 150 mmHg
